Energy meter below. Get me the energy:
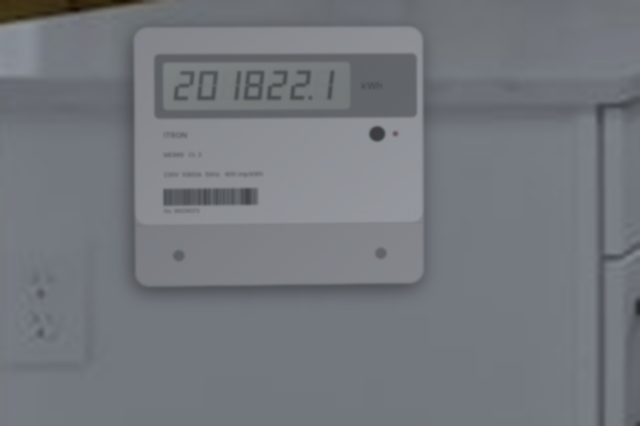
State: 201822.1 kWh
